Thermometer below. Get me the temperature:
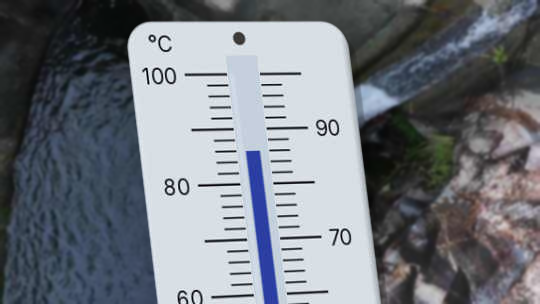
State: 86 °C
